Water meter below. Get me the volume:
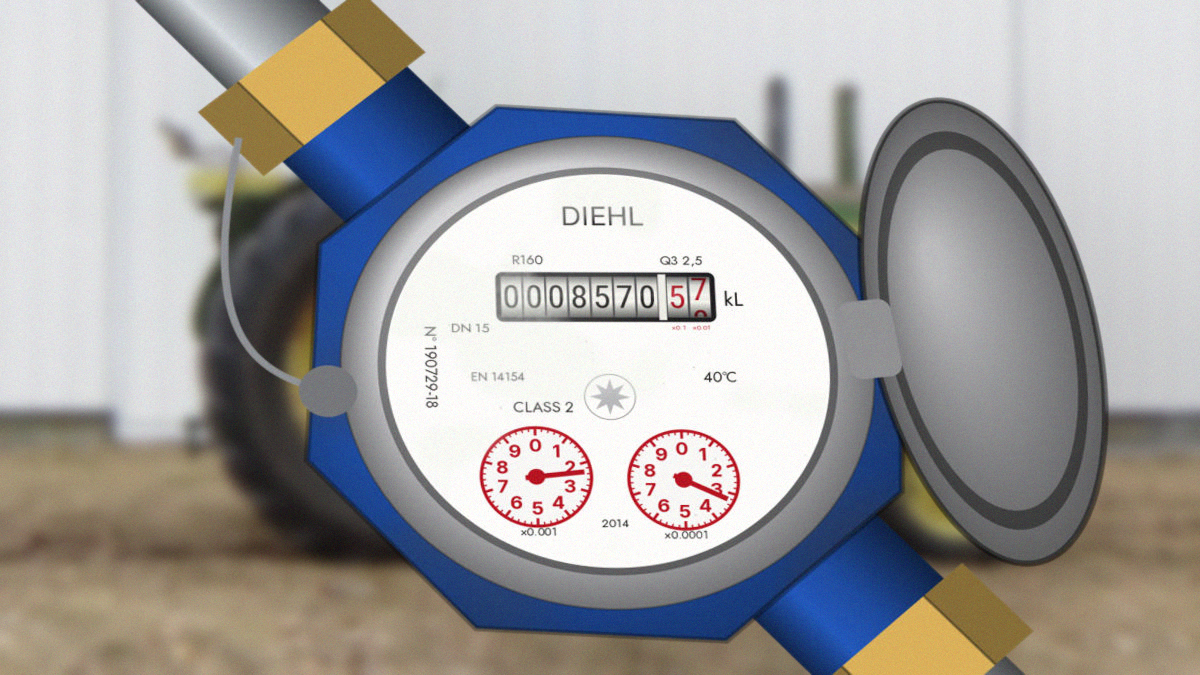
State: 8570.5723 kL
